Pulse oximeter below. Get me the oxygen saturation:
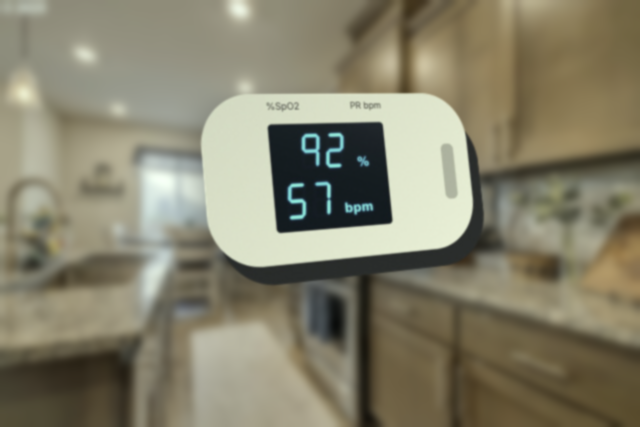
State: 92 %
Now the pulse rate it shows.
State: 57 bpm
